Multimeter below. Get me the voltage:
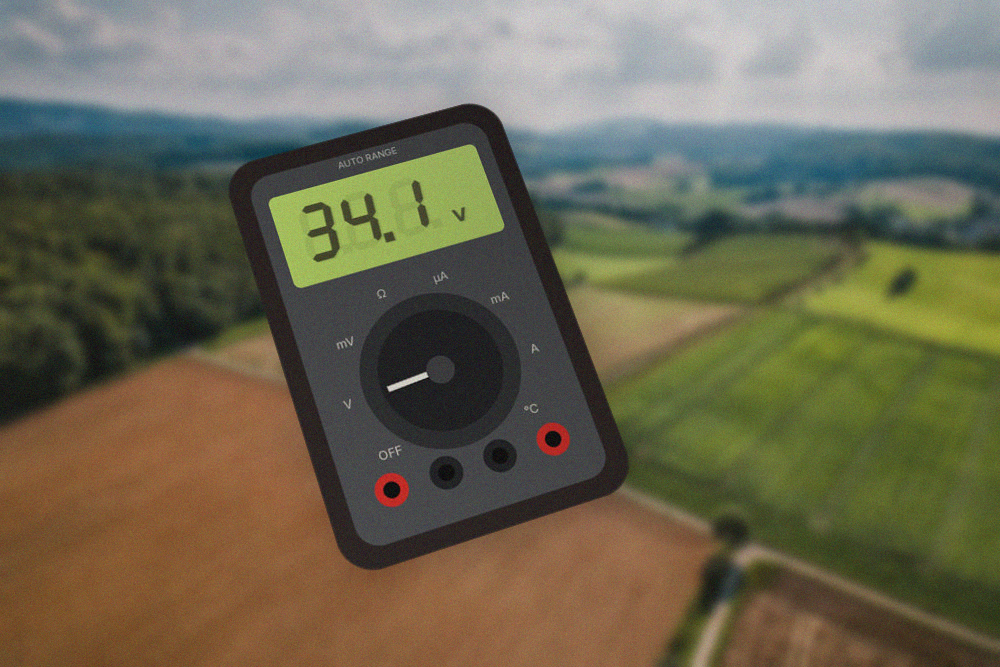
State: 34.1 V
